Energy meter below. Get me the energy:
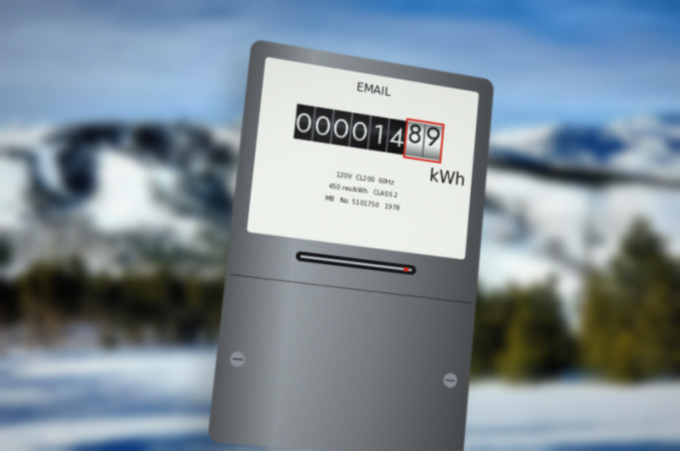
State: 14.89 kWh
